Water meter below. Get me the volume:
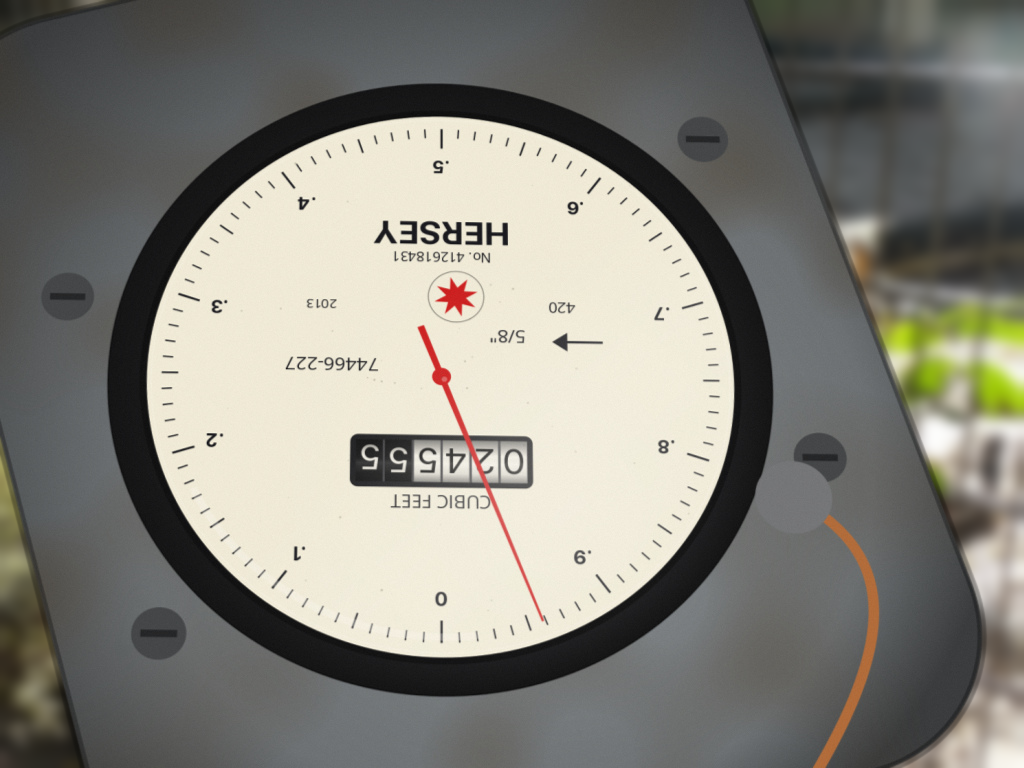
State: 24554.94 ft³
